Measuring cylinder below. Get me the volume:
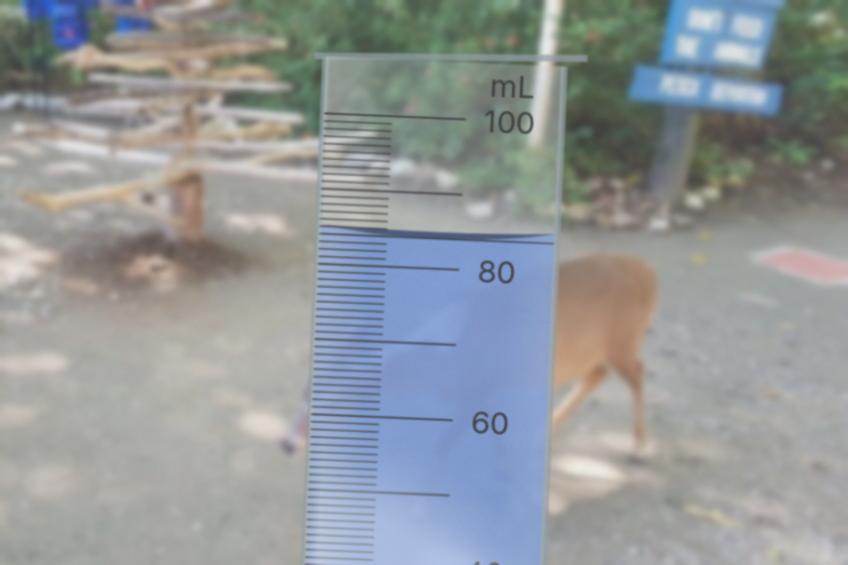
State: 84 mL
